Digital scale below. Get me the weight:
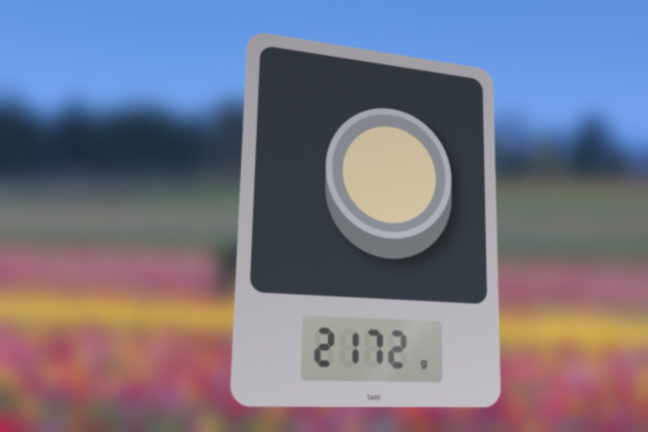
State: 2172 g
